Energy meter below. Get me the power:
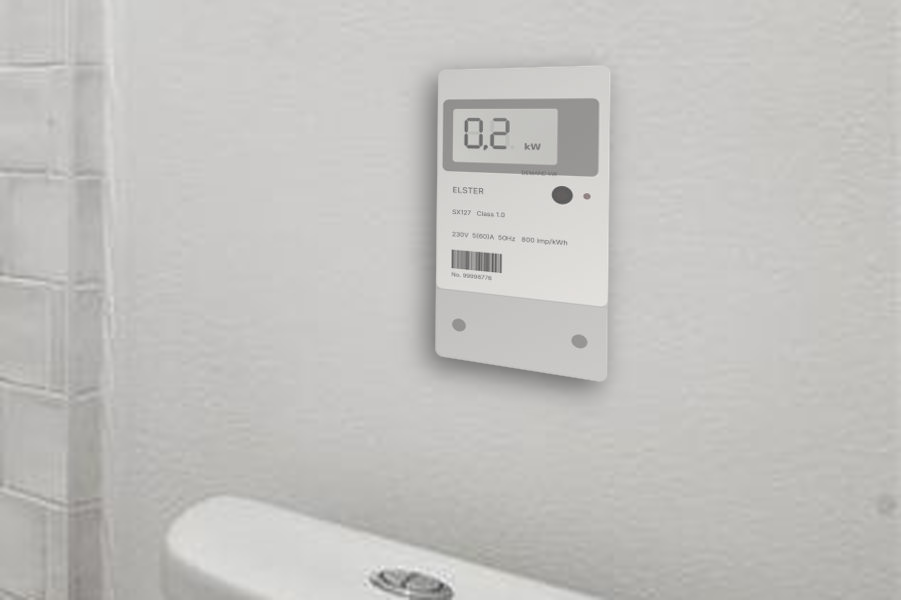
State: 0.2 kW
